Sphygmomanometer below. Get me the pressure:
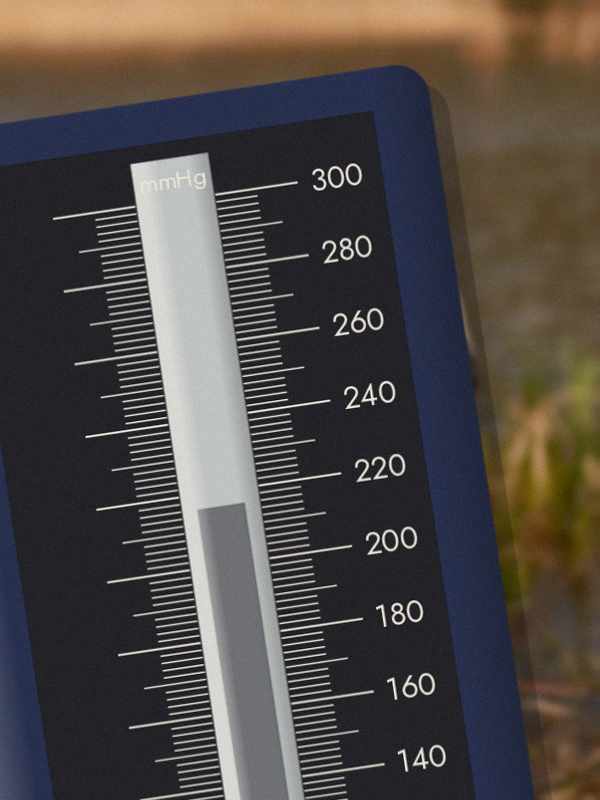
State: 216 mmHg
